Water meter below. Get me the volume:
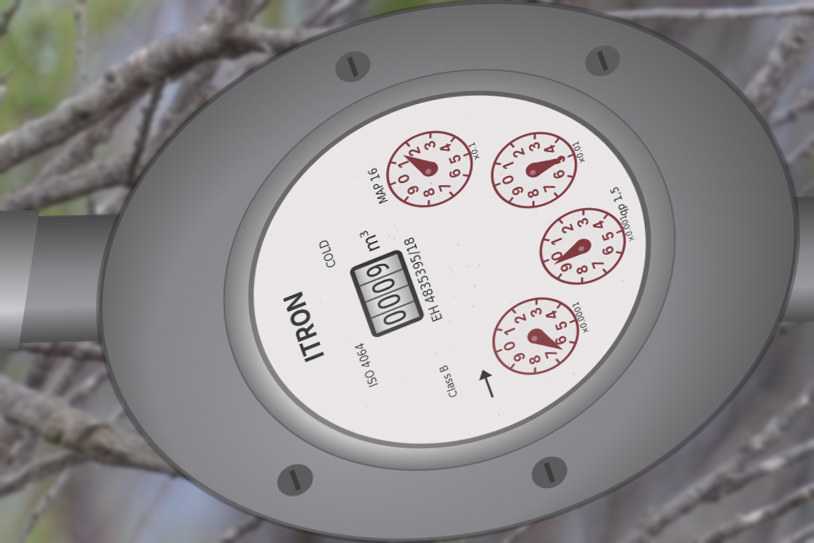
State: 9.1496 m³
